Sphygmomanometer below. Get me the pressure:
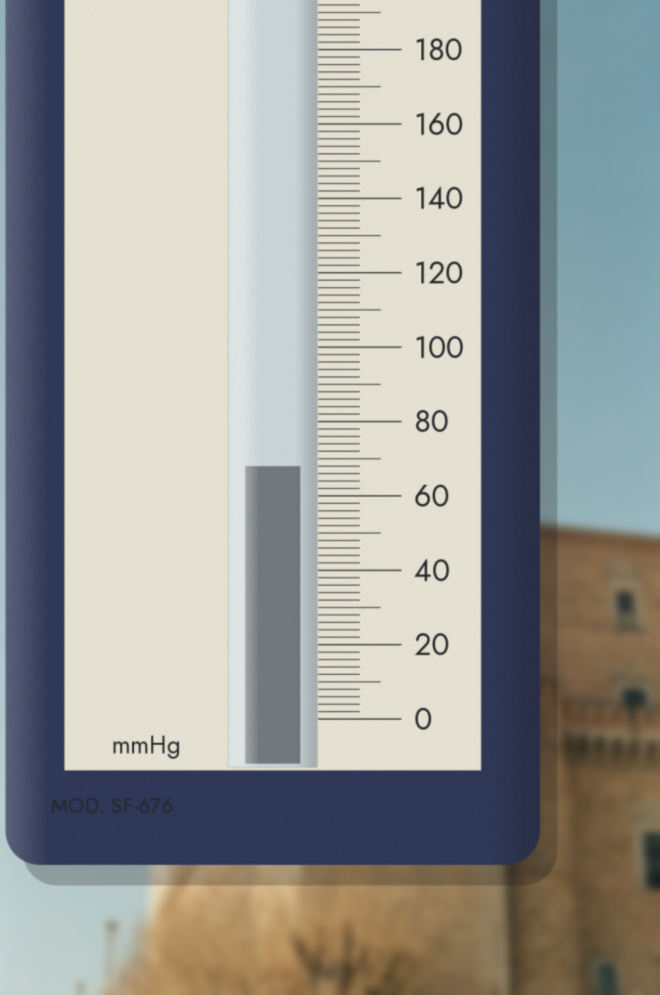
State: 68 mmHg
